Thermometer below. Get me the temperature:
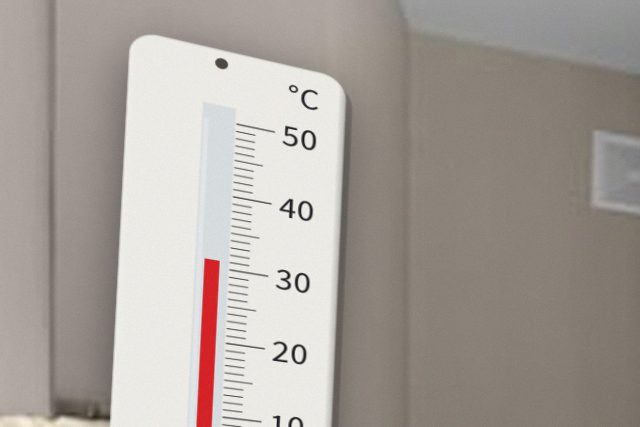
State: 31 °C
